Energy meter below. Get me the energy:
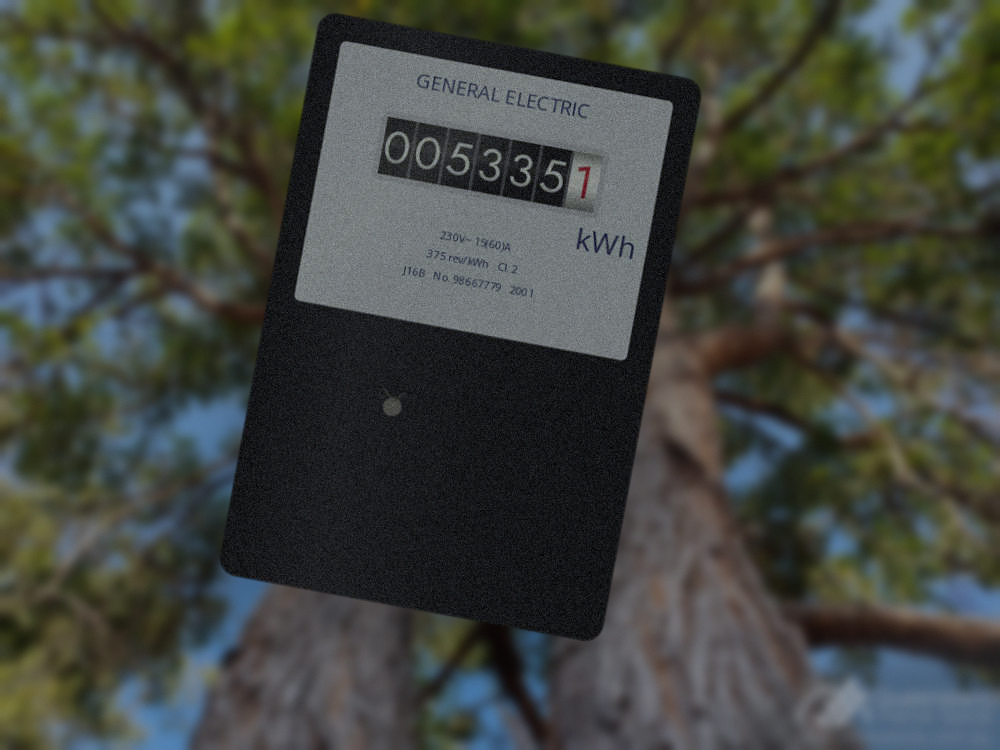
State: 5335.1 kWh
